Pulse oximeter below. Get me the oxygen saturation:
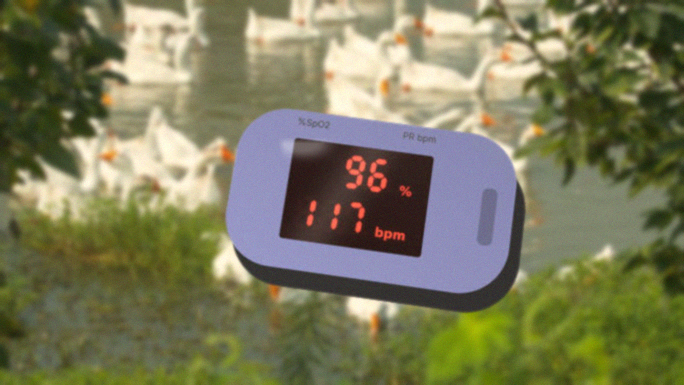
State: 96 %
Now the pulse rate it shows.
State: 117 bpm
